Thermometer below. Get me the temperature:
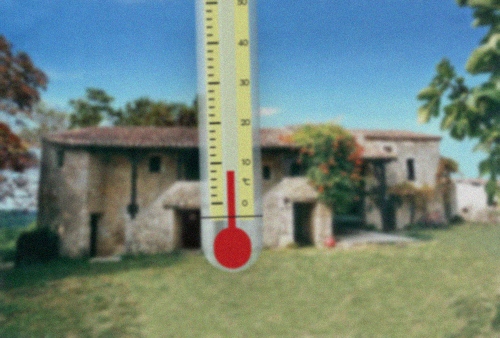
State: 8 °C
